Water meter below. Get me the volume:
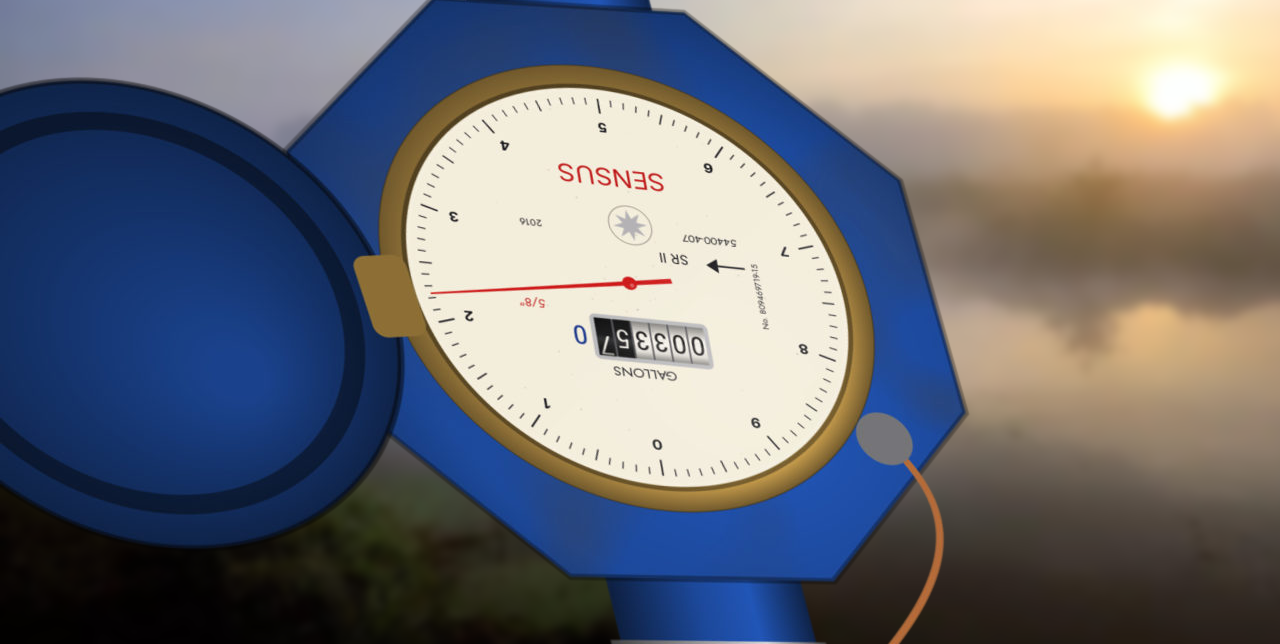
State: 33572.2 gal
